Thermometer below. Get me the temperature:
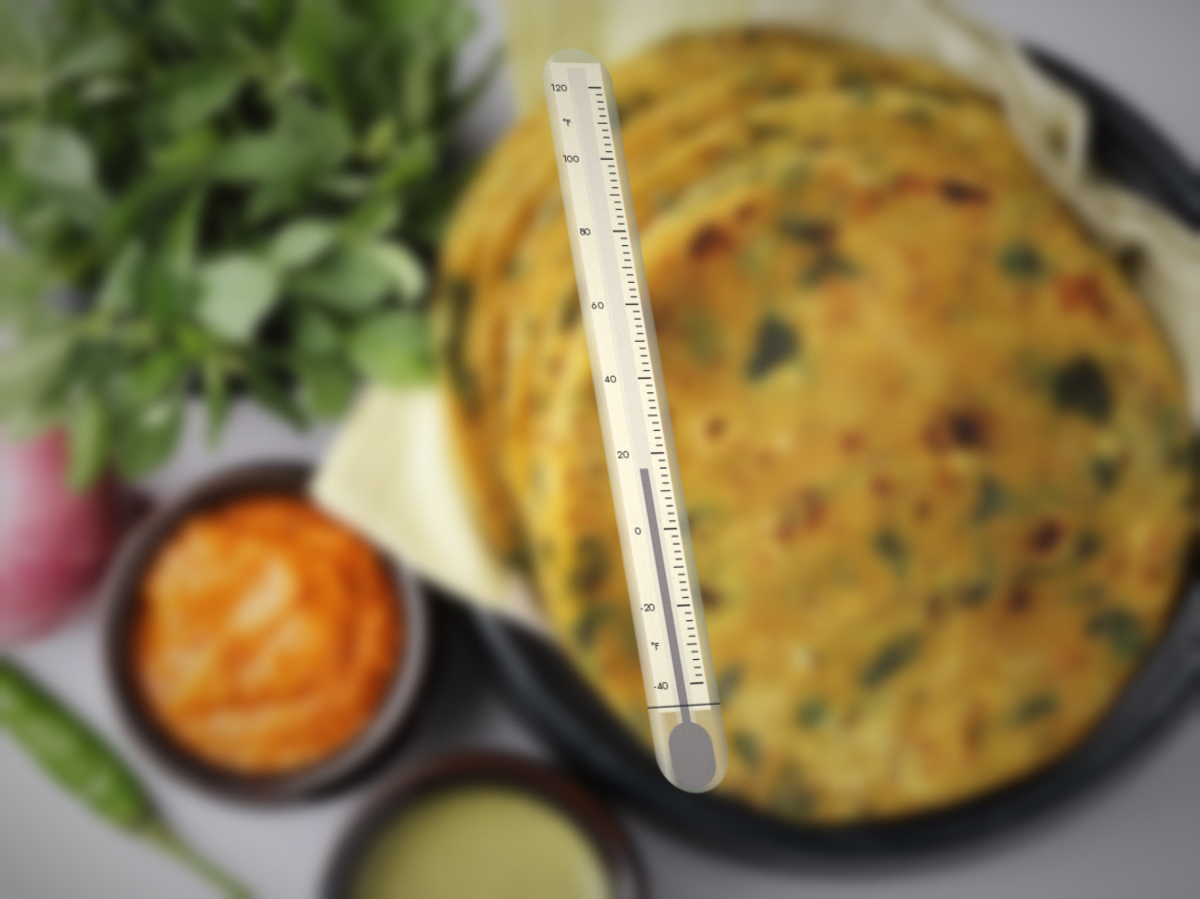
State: 16 °F
